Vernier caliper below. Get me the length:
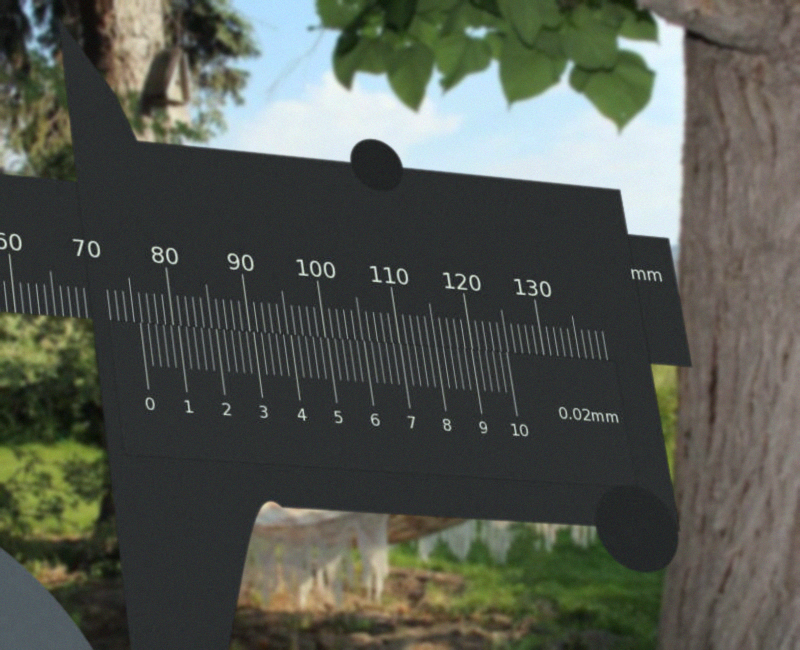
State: 75.8 mm
